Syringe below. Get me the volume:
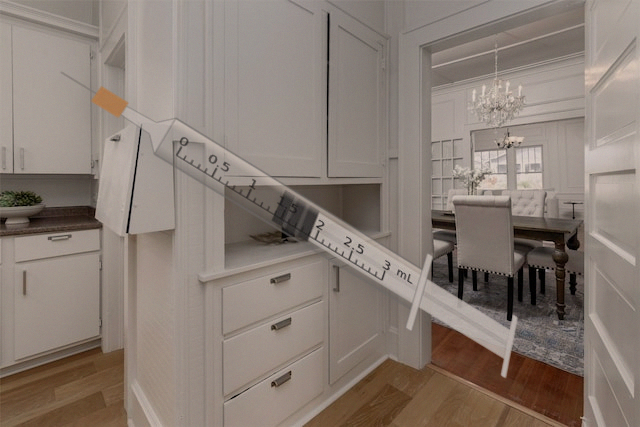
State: 1.4 mL
